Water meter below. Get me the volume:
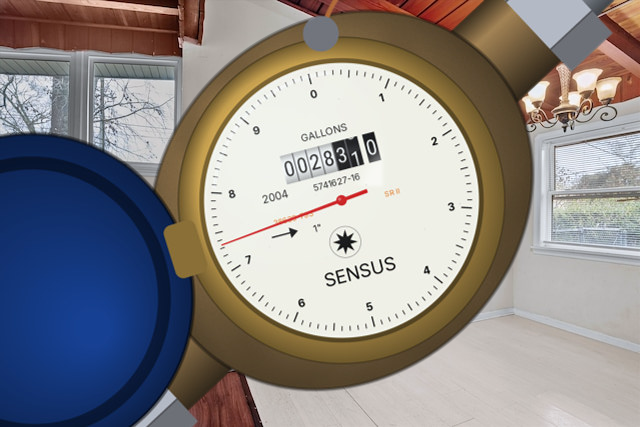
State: 28307.3 gal
